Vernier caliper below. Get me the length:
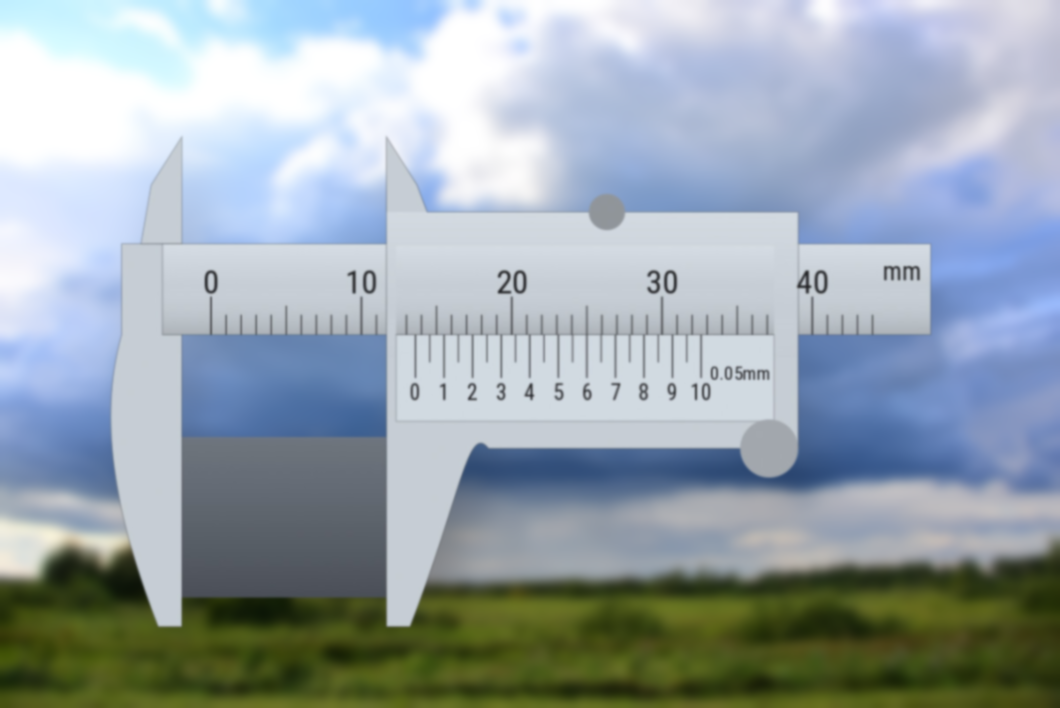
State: 13.6 mm
